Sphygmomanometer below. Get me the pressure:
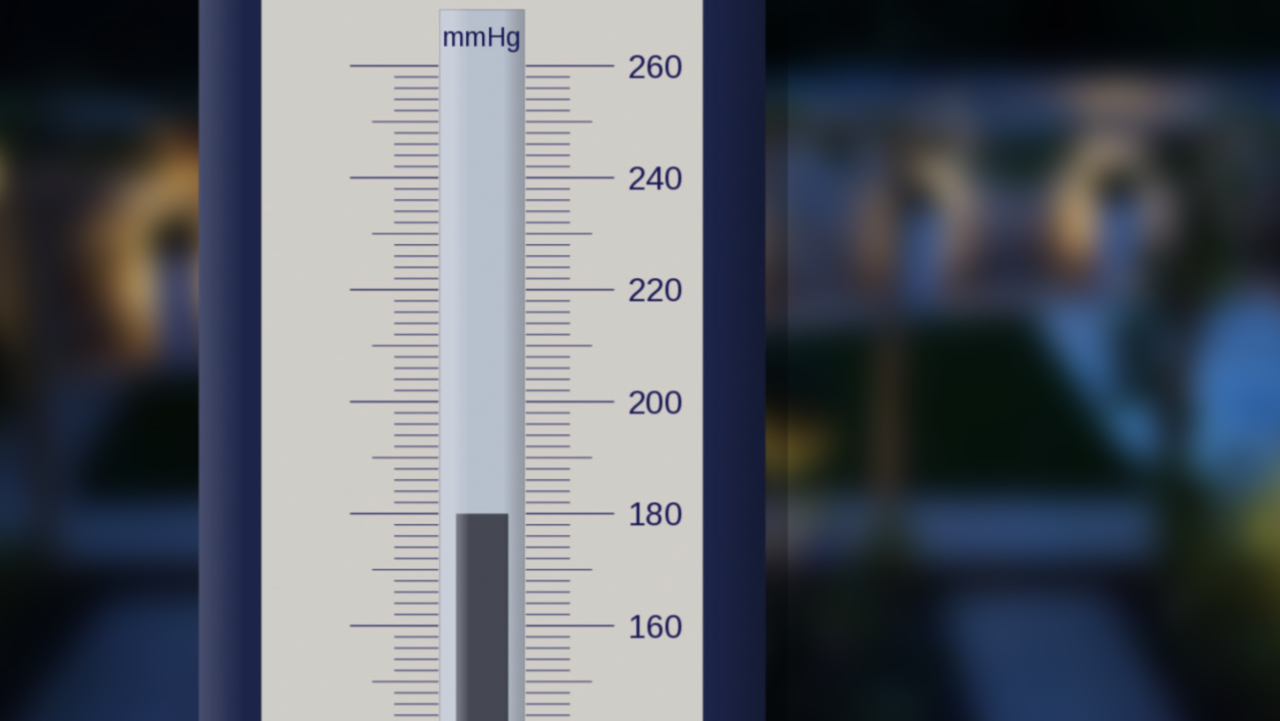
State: 180 mmHg
